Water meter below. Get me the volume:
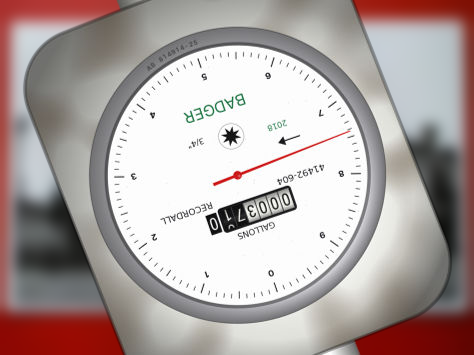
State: 3707.4 gal
